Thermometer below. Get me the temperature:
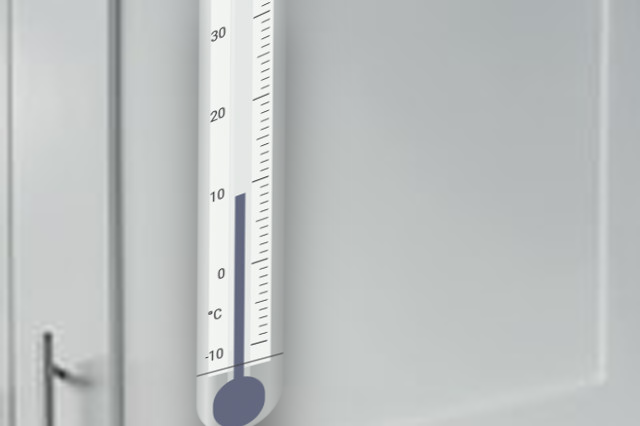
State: 9 °C
